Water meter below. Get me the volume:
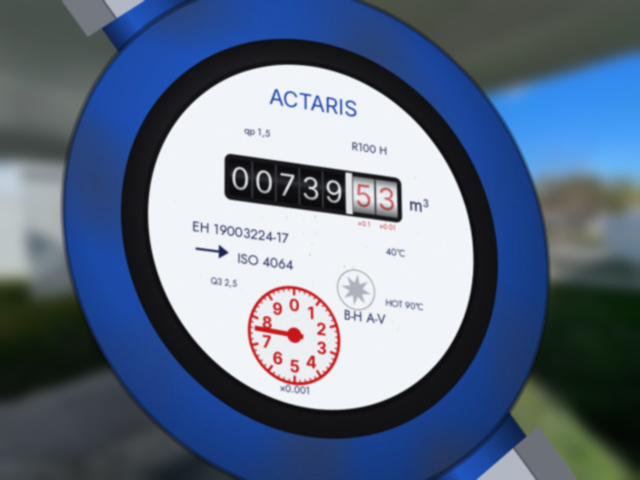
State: 739.537 m³
